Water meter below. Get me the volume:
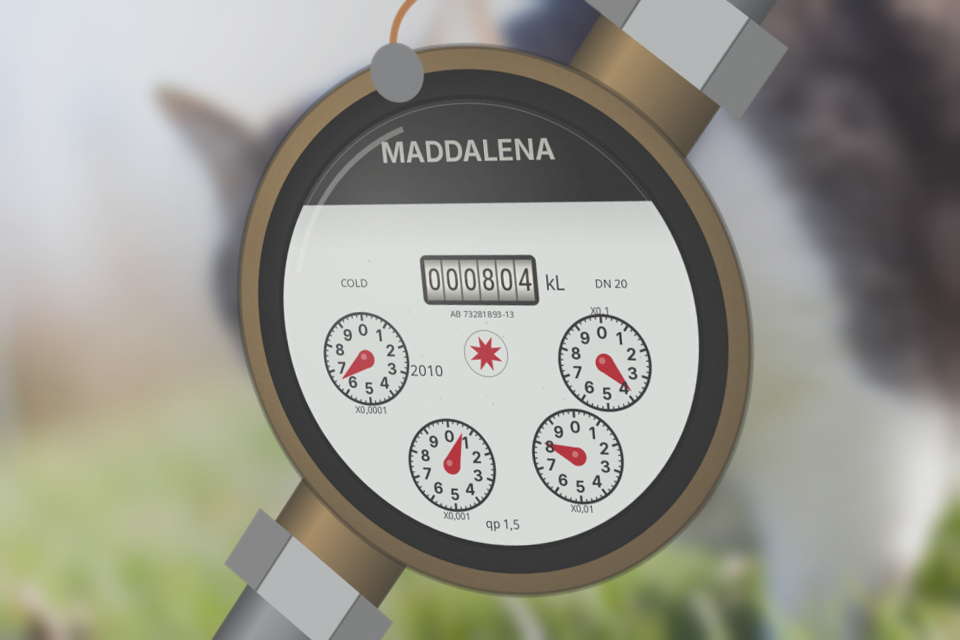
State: 804.3806 kL
